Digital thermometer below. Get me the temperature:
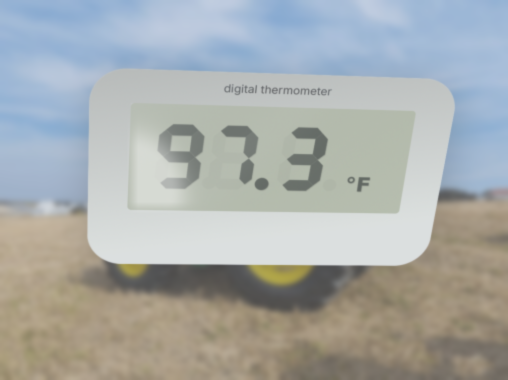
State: 97.3 °F
